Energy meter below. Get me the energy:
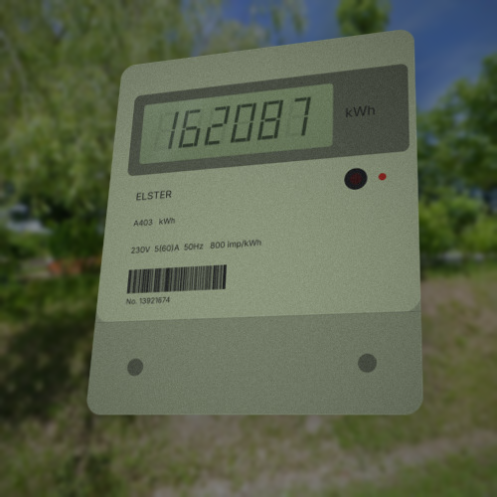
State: 162087 kWh
